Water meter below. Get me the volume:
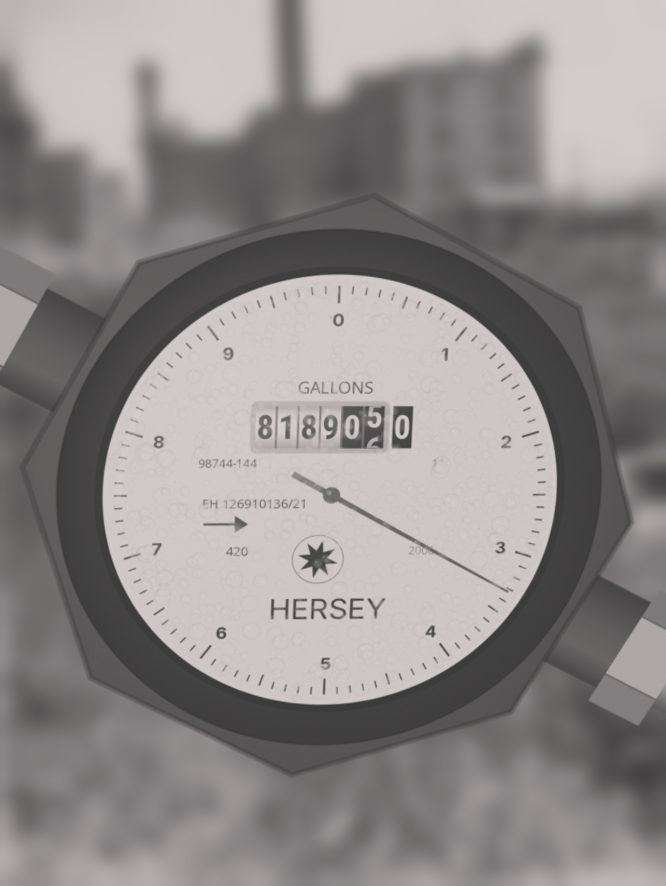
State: 8189053.3 gal
